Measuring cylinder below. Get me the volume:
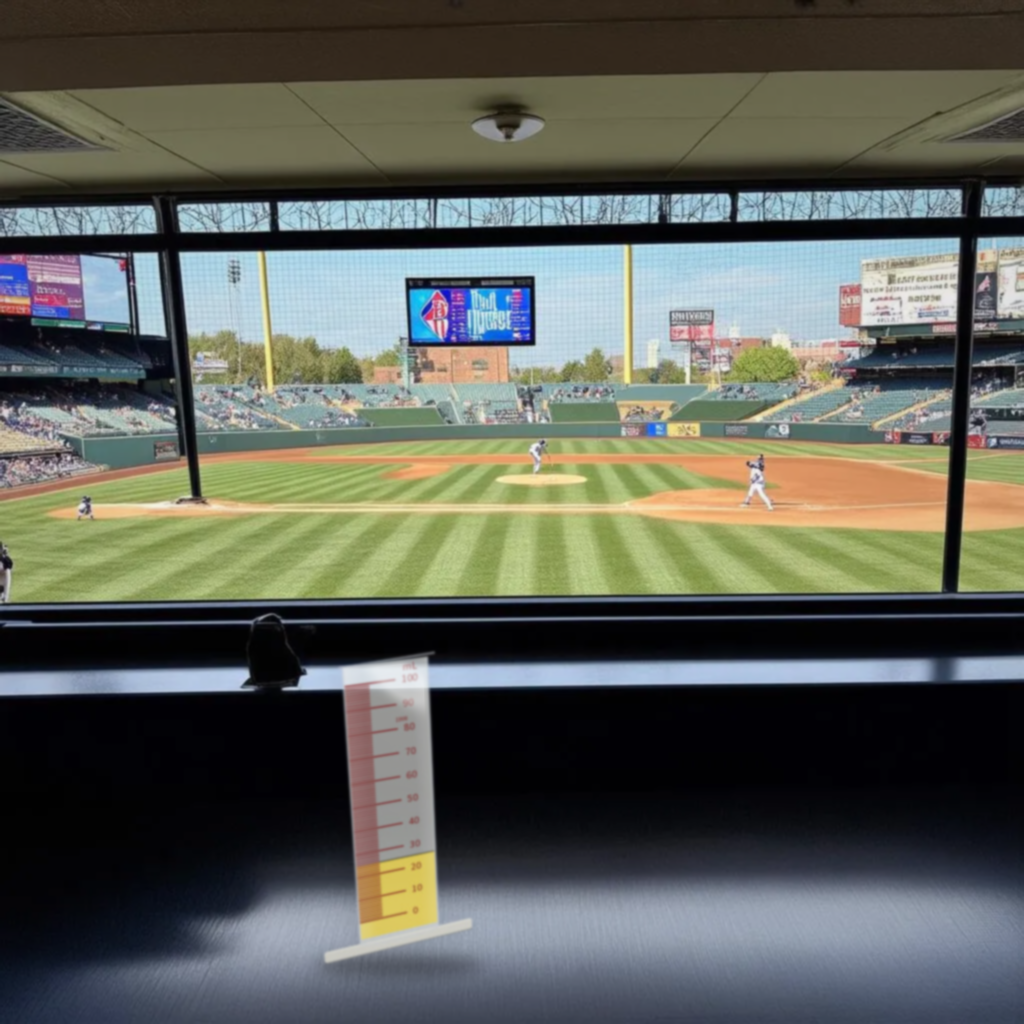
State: 25 mL
